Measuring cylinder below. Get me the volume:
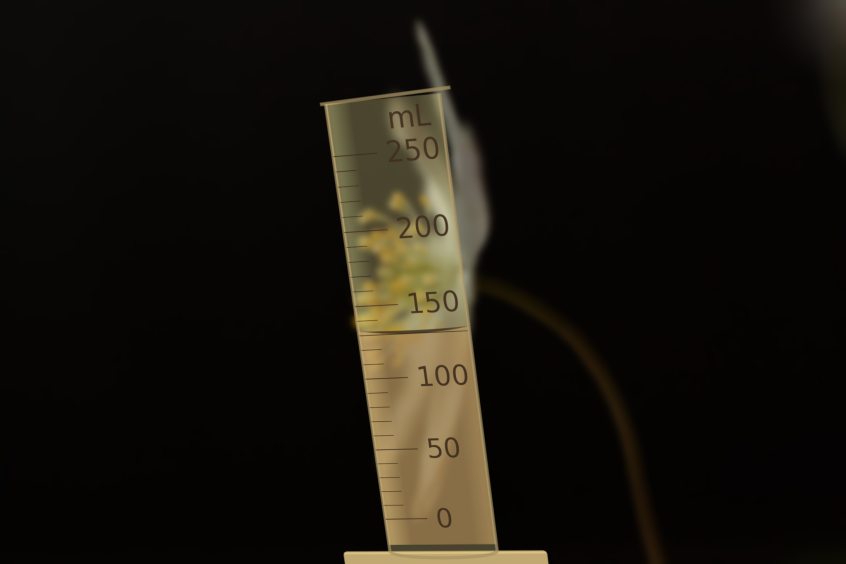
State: 130 mL
